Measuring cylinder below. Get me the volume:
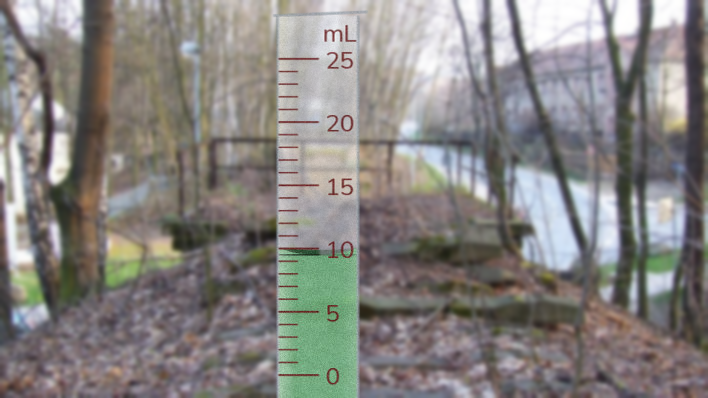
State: 9.5 mL
